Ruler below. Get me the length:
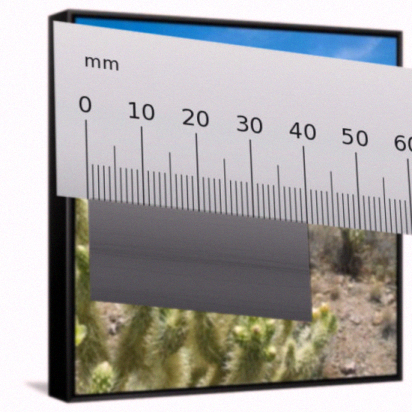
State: 40 mm
